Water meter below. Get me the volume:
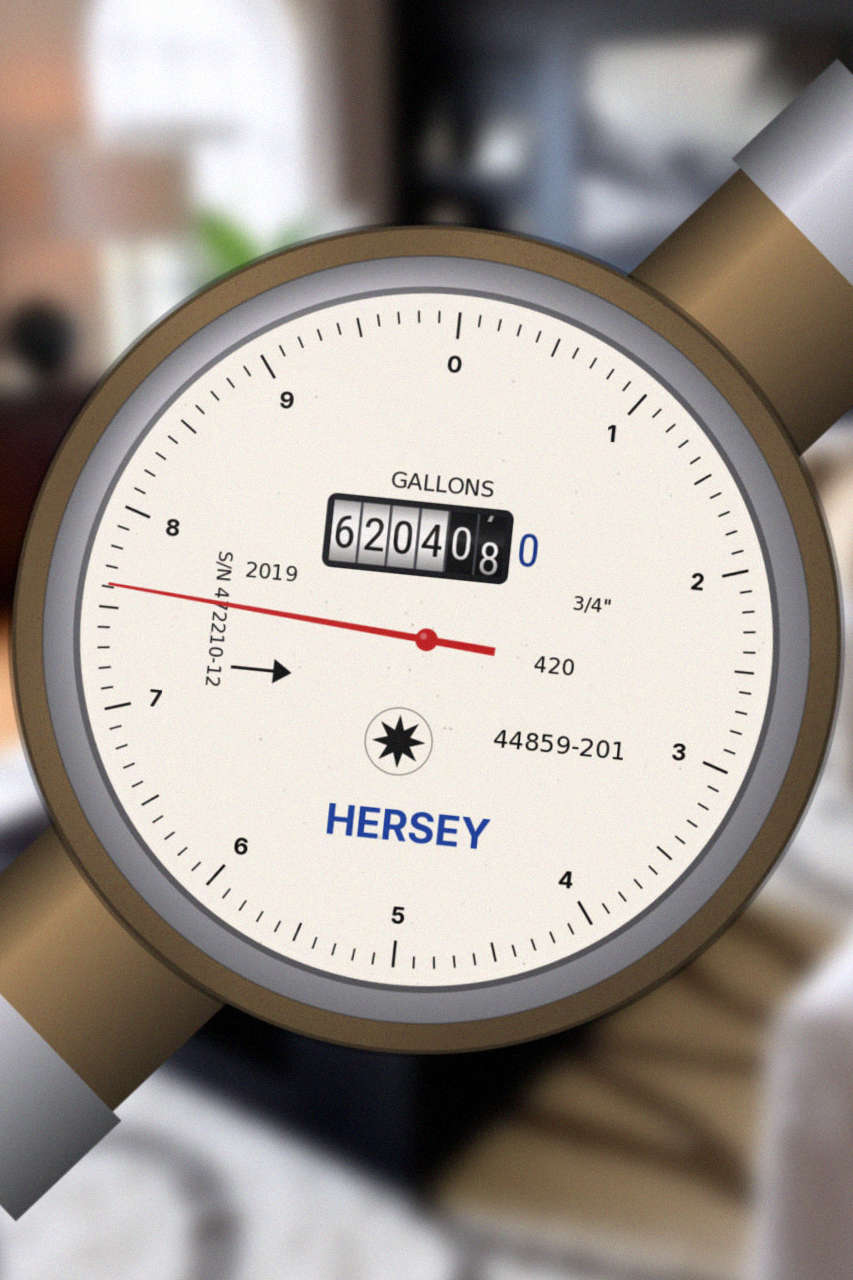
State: 6204077.6 gal
